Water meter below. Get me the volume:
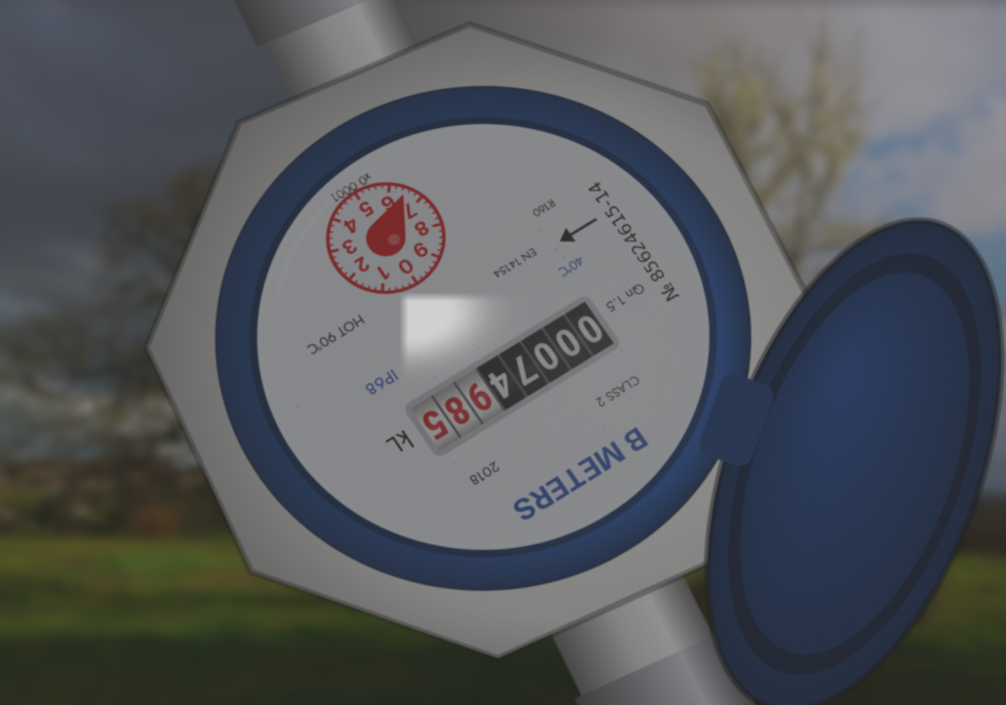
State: 74.9856 kL
